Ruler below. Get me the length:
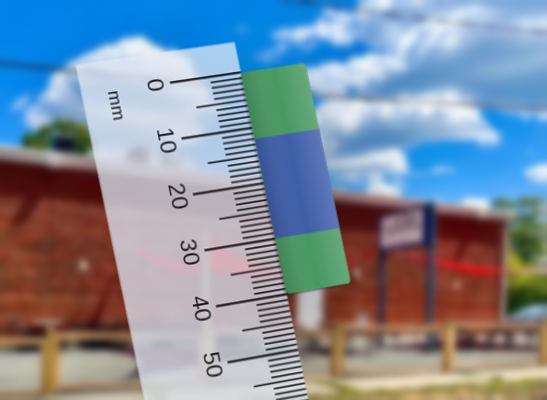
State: 40 mm
